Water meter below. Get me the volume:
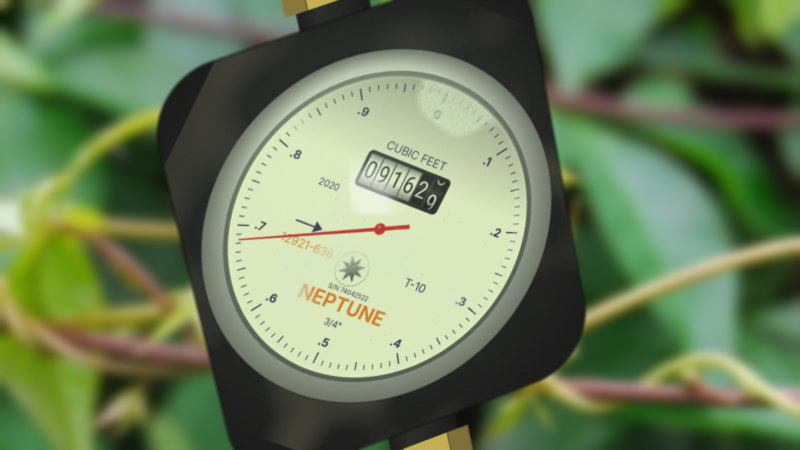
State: 91628.68 ft³
